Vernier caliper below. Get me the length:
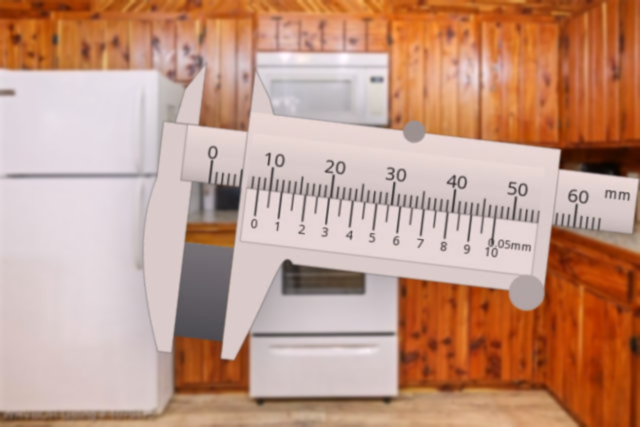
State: 8.0 mm
